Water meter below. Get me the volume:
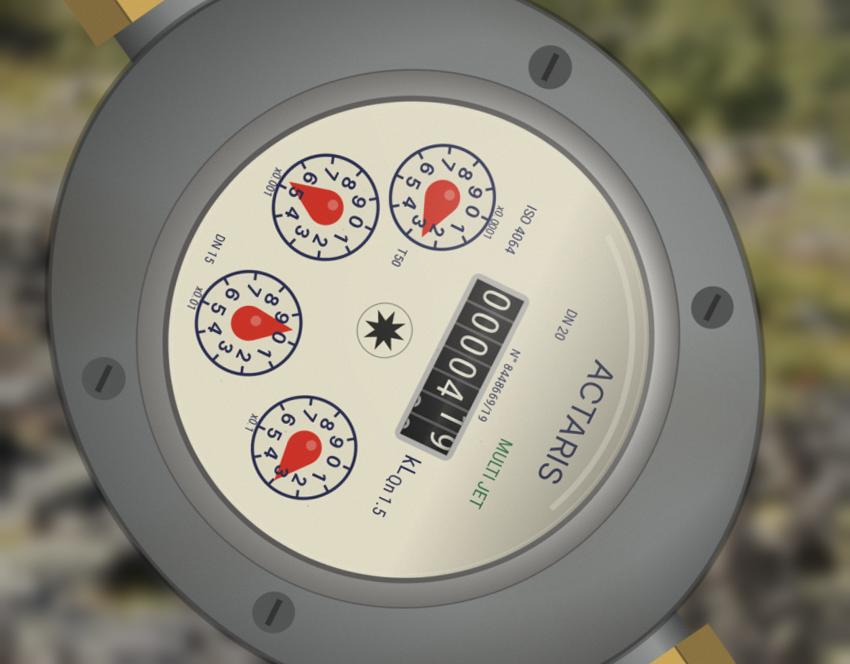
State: 419.2952 kL
